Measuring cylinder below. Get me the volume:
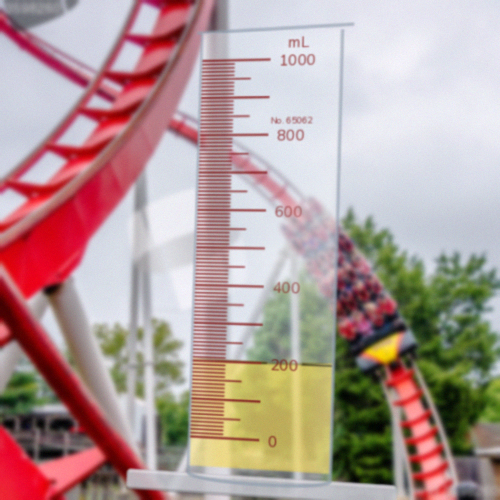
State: 200 mL
